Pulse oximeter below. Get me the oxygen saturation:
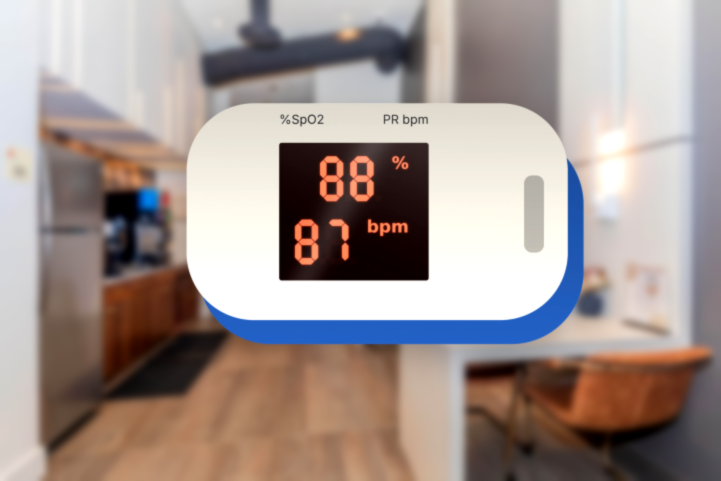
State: 88 %
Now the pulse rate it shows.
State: 87 bpm
